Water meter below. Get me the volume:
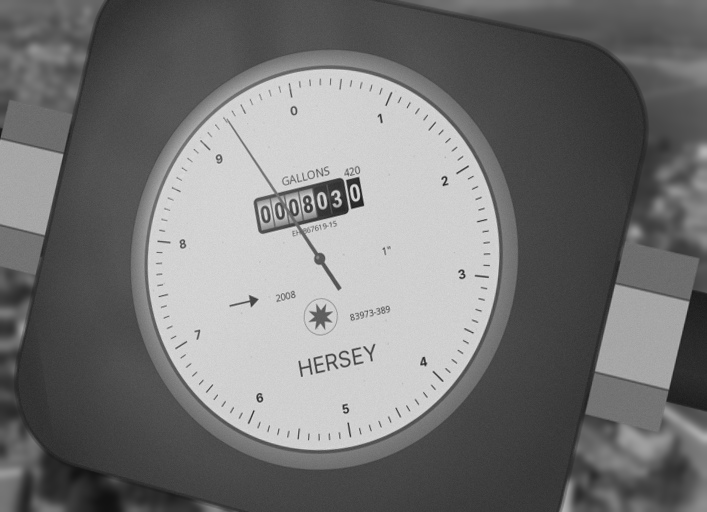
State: 8029.3 gal
